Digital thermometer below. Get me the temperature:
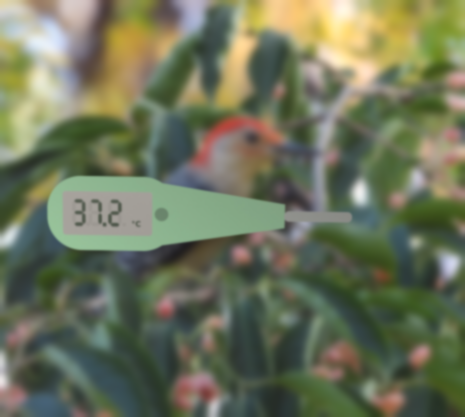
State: 37.2 °C
